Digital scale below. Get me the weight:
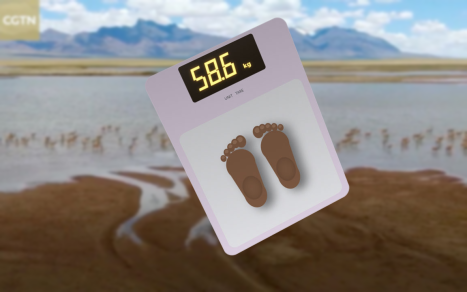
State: 58.6 kg
